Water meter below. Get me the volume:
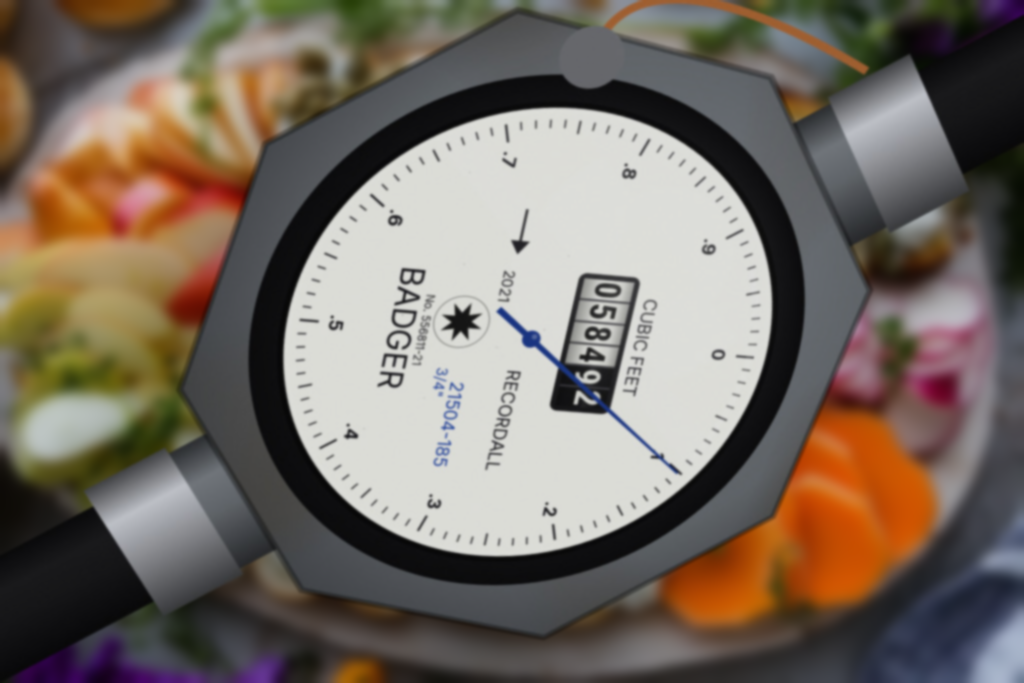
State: 58492.10 ft³
